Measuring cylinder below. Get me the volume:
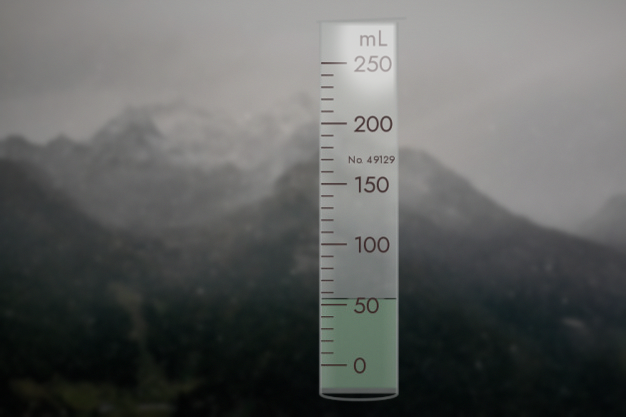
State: 55 mL
